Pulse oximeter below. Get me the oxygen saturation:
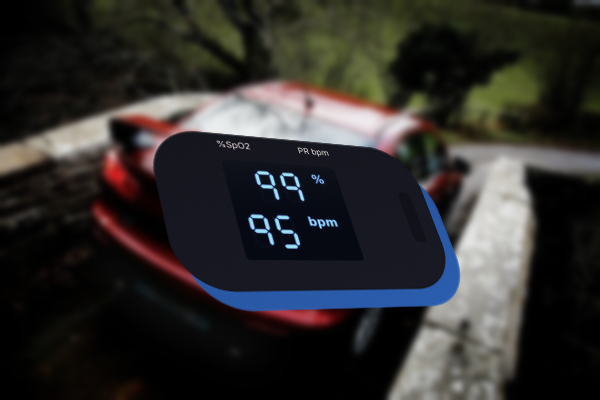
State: 99 %
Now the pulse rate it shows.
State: 95 bpm
